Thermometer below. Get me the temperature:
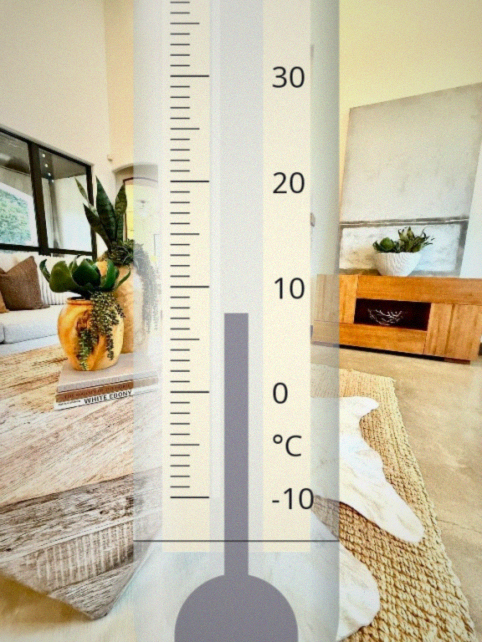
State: 7.5 °C
